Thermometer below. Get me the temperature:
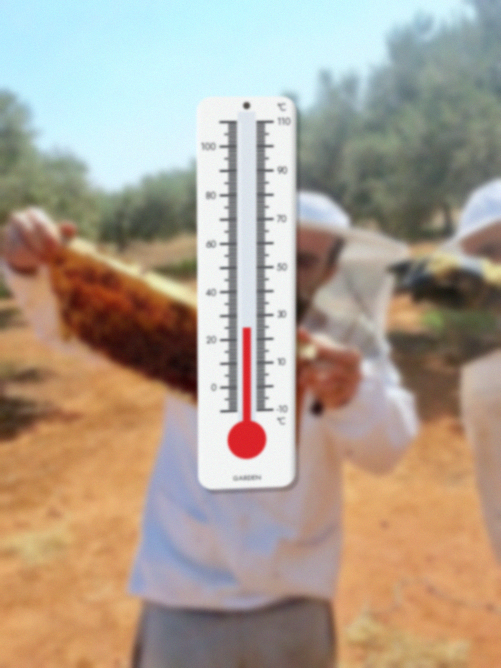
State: 25 °C
